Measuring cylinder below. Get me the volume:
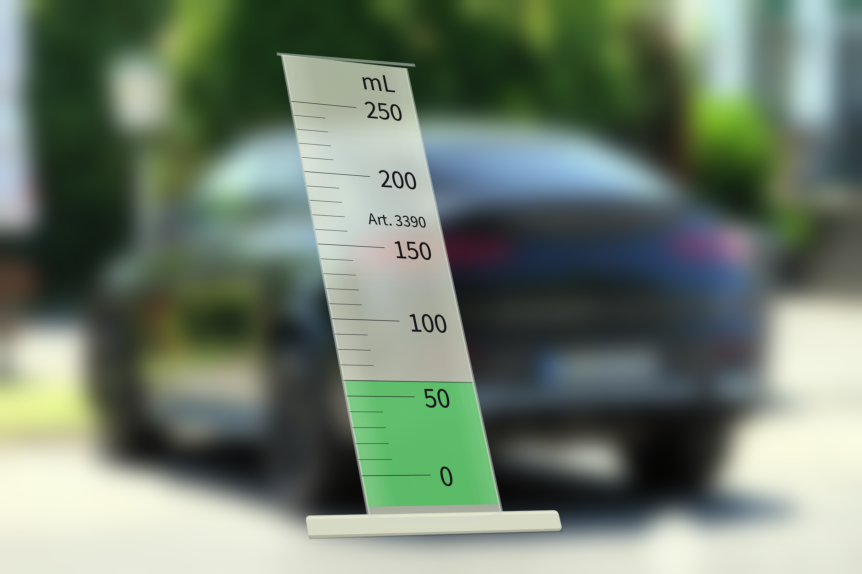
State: 60 mL
